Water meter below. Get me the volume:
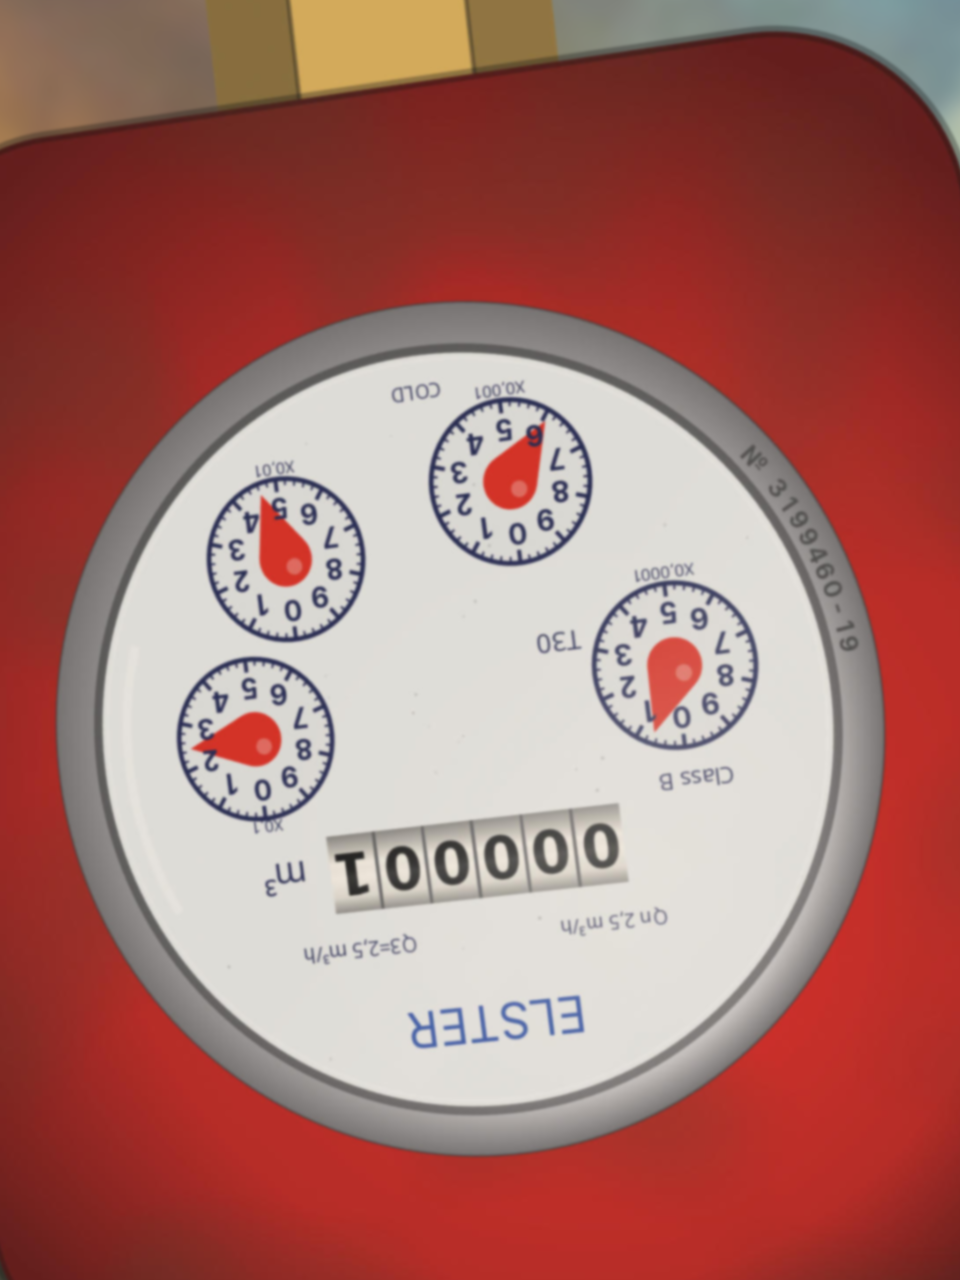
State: 1.2460 m³
